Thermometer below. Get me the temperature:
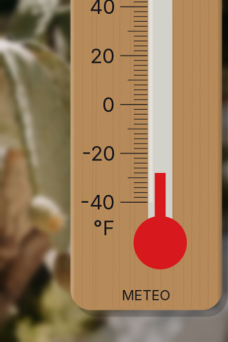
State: -28 °F
